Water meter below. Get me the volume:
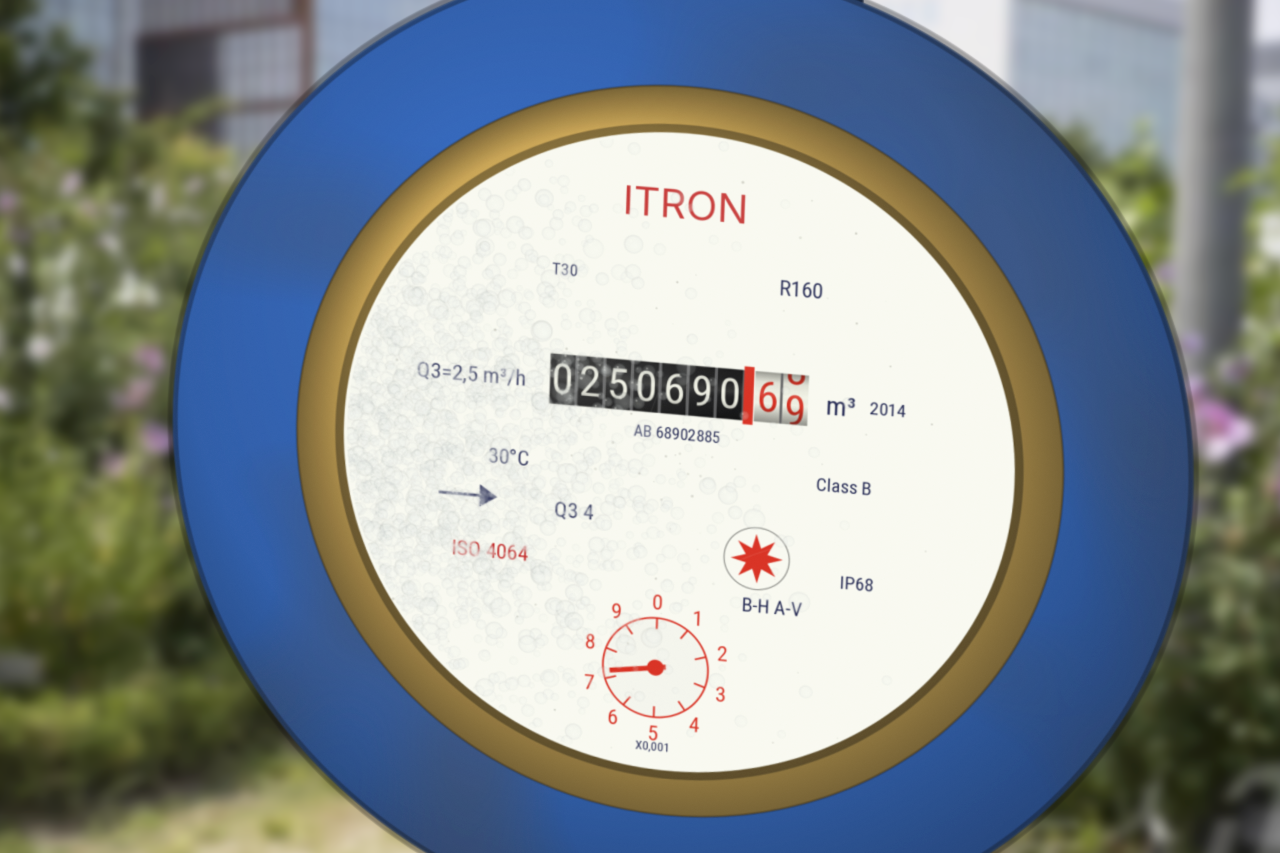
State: 250690.687 m³
